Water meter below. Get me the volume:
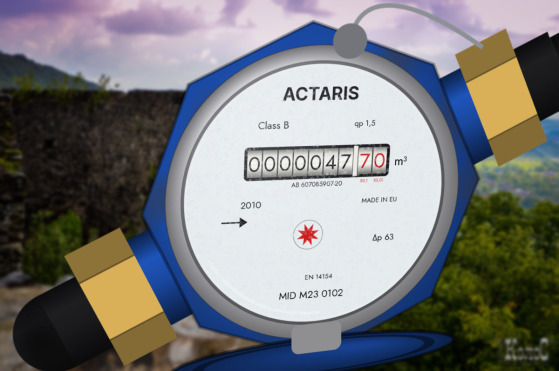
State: 47.70 m³
